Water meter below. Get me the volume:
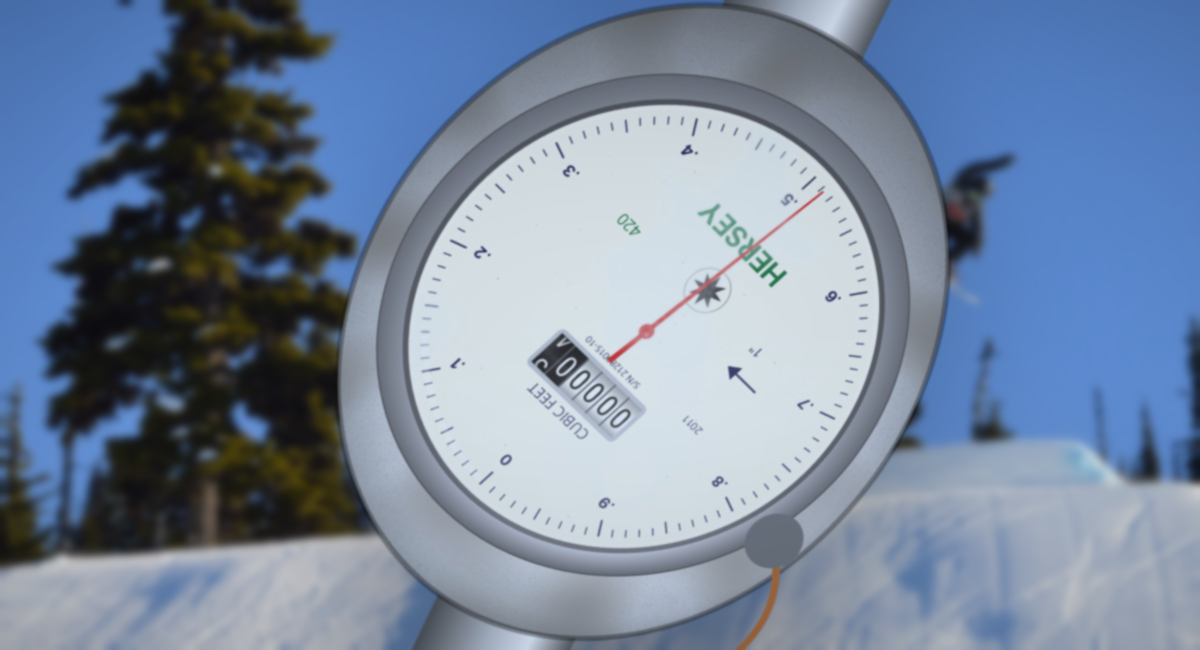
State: 3.51 ft³
